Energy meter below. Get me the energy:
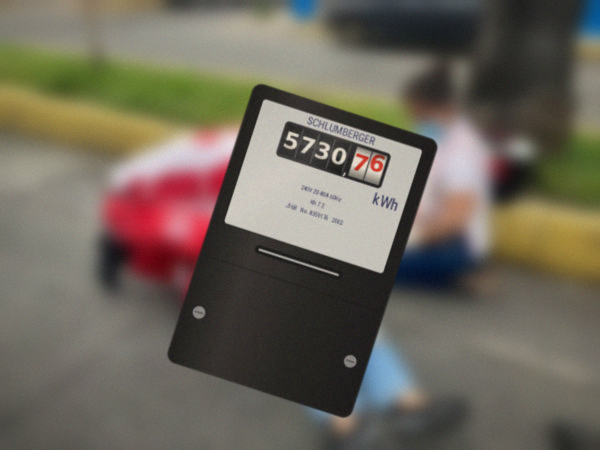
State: 5730.76 kWh
